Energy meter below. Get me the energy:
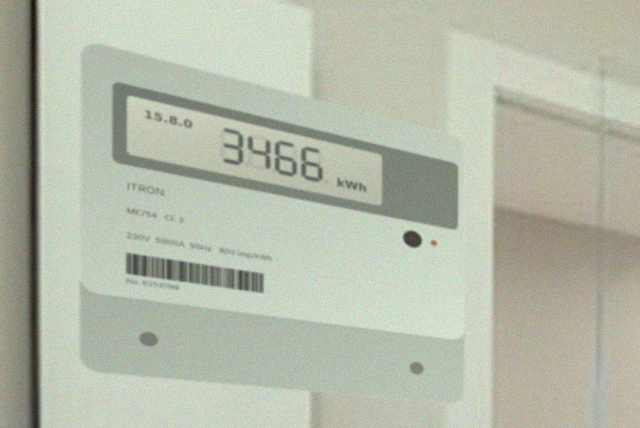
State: 3466 kWh
